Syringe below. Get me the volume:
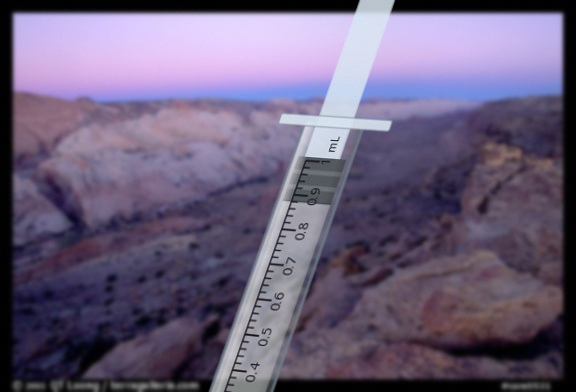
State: 0.88 mL
